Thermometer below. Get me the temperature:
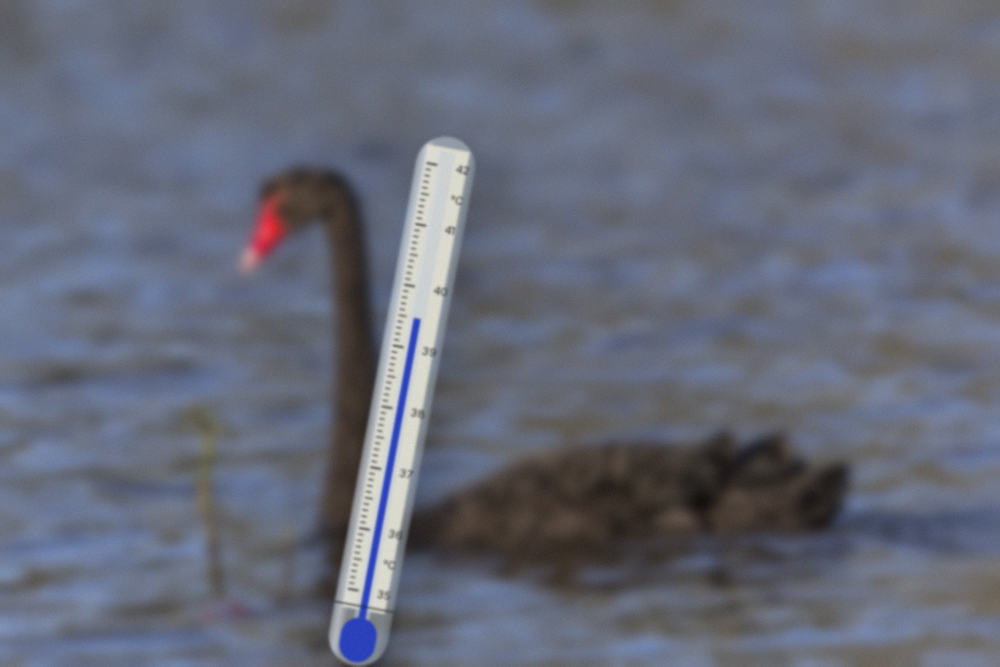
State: 39.5 °C
